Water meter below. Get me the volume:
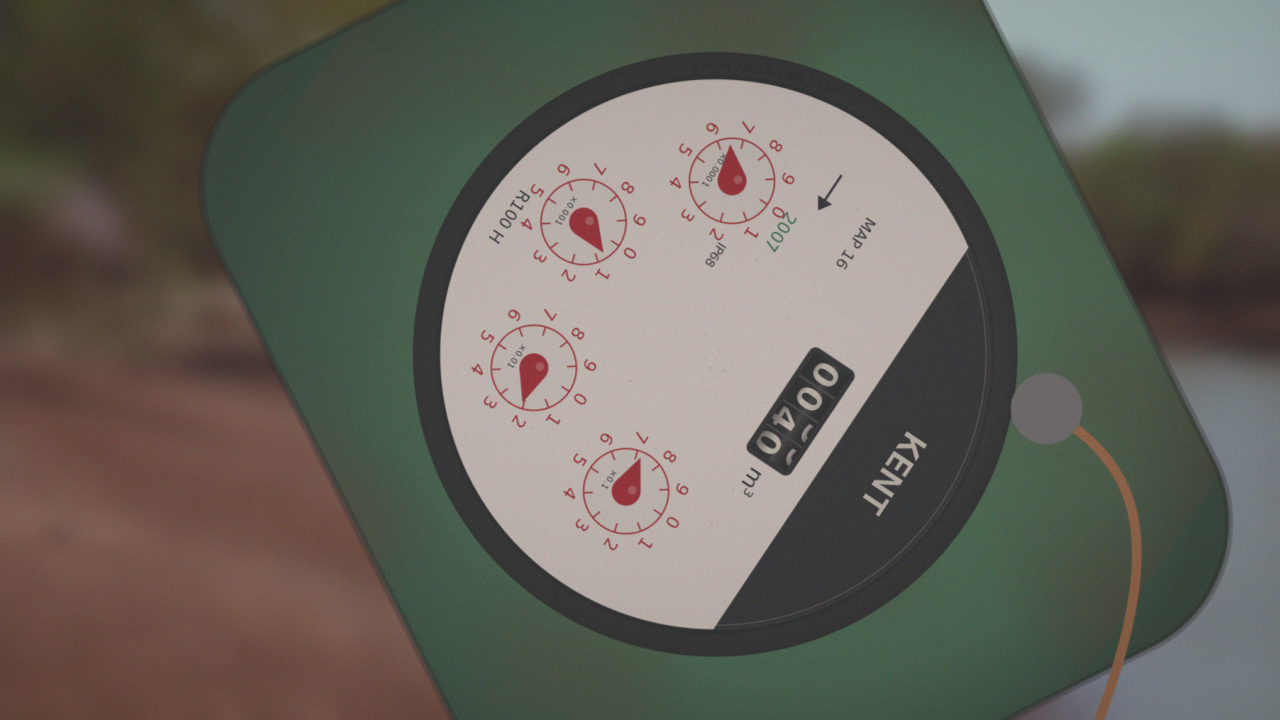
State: 39.7206 m³
